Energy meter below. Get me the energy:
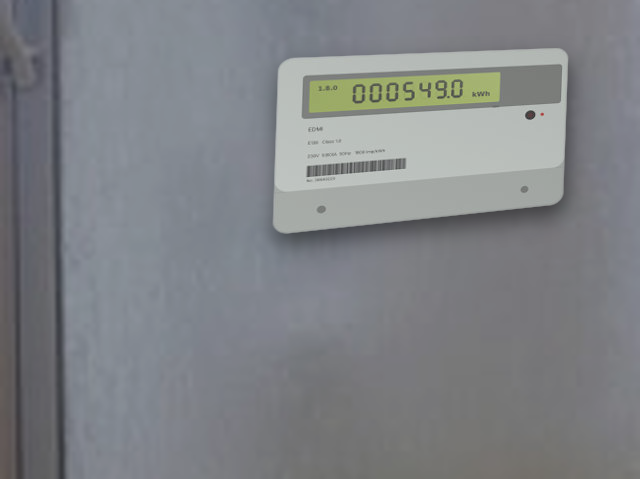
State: 549.0 kWh
